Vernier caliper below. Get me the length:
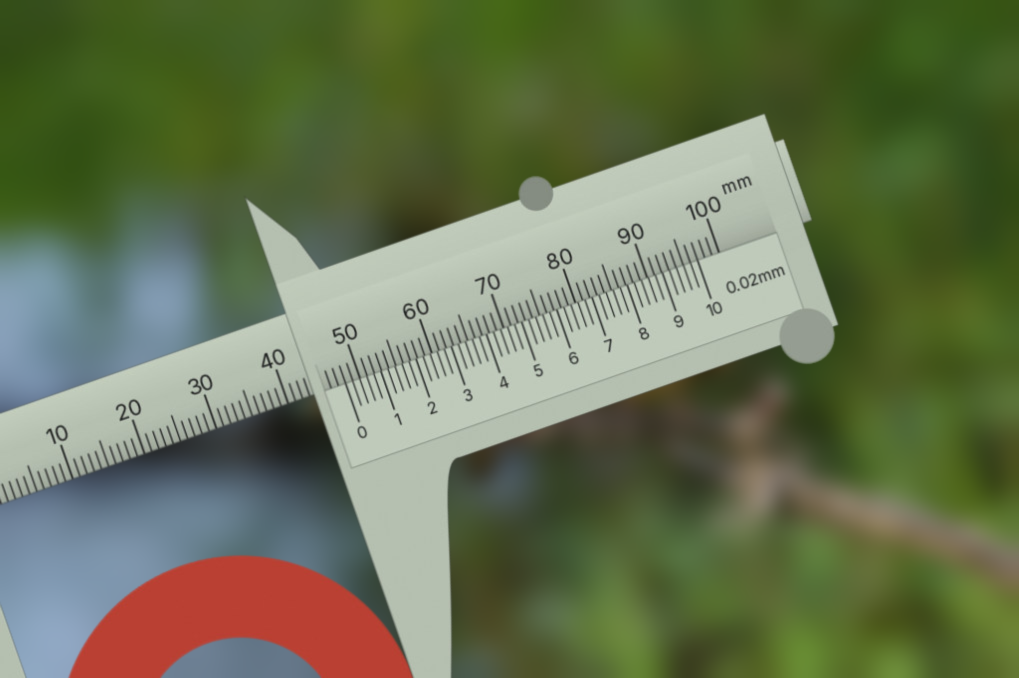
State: 48.0 mm
